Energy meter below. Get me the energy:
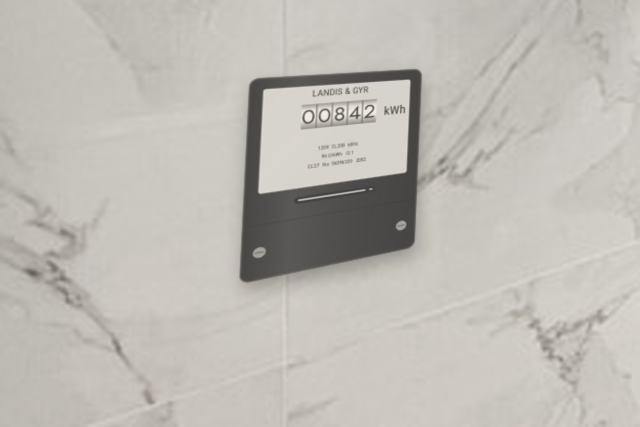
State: 842 kWh
